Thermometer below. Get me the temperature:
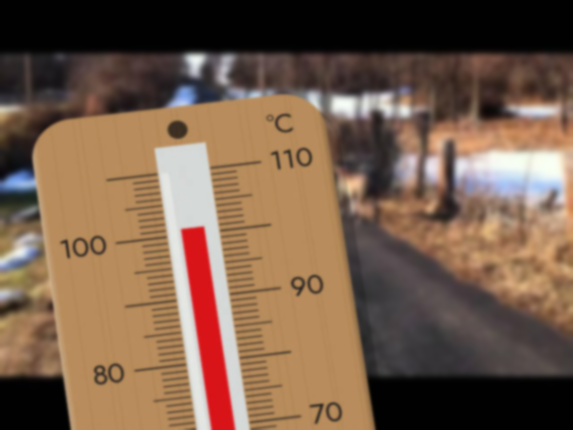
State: 101 °C
